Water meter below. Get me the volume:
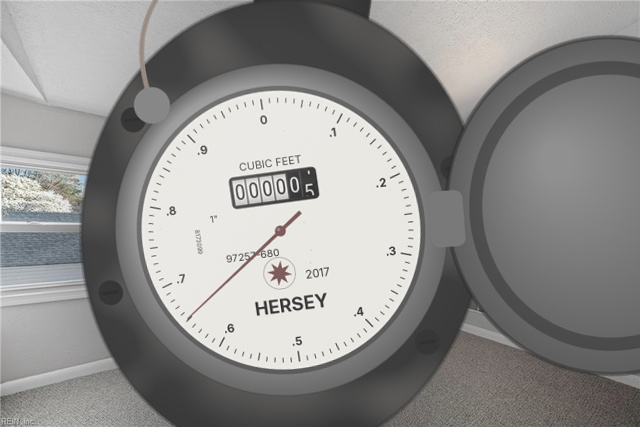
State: 4.65 ft³
